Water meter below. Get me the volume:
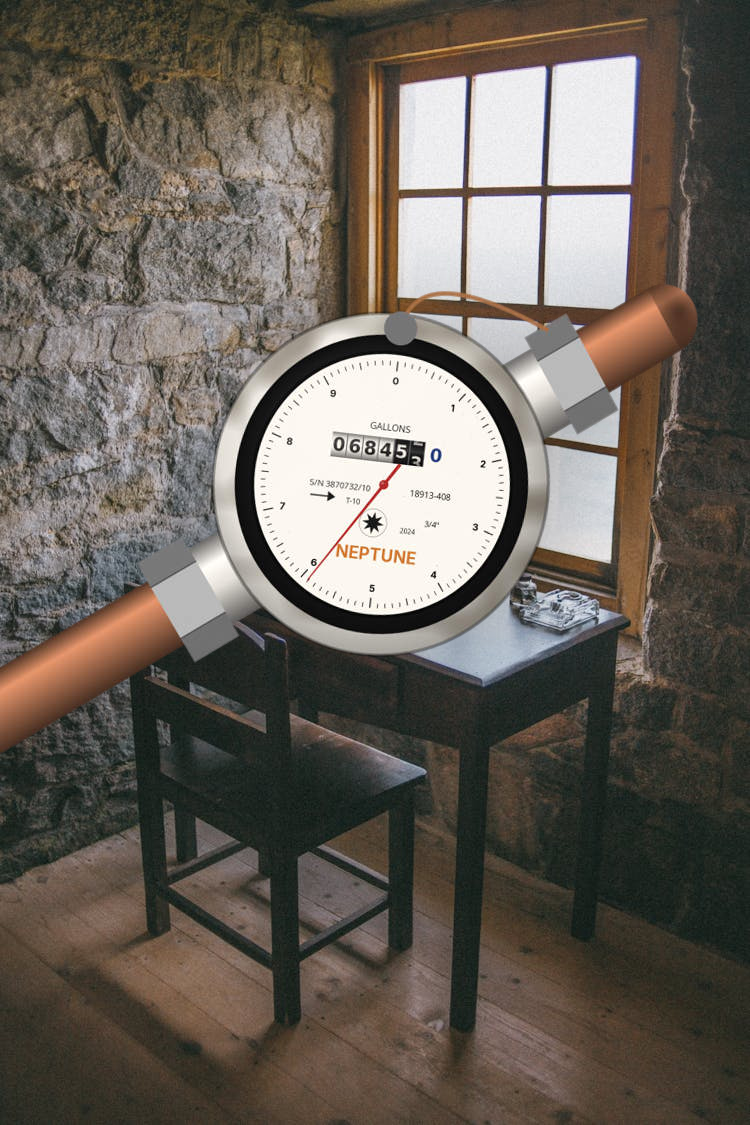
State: 684525.9 gal
